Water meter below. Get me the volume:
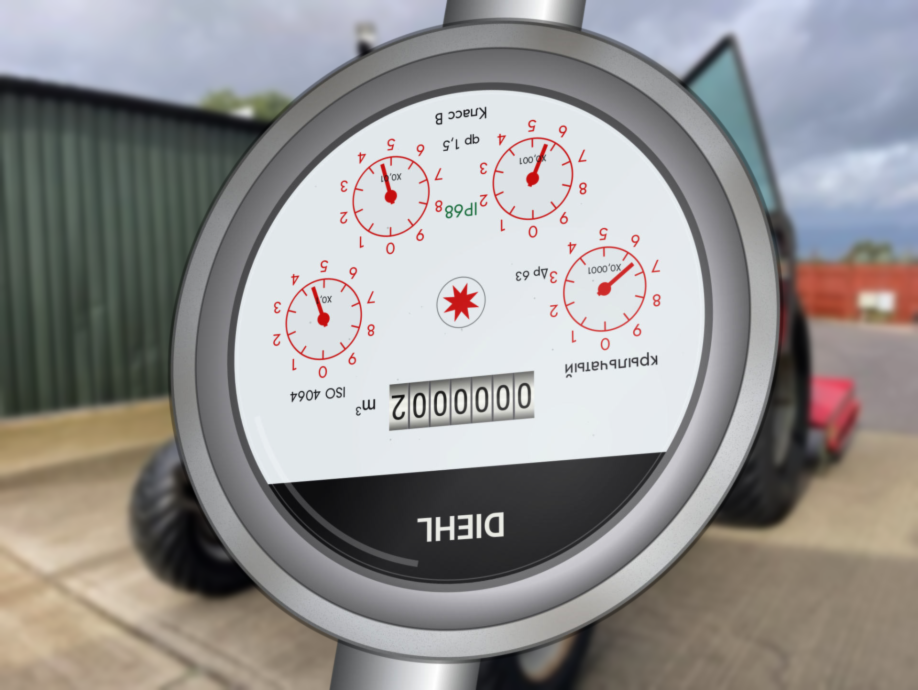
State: 2.4456 m³
